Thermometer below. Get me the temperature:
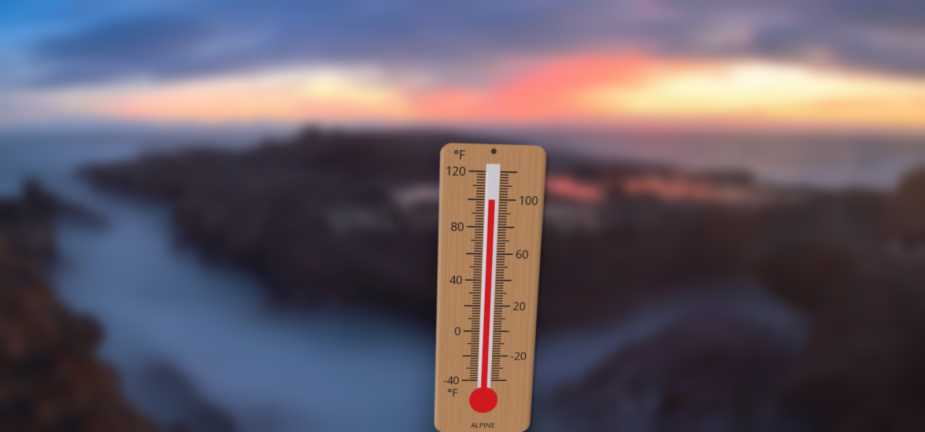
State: 100 °F
